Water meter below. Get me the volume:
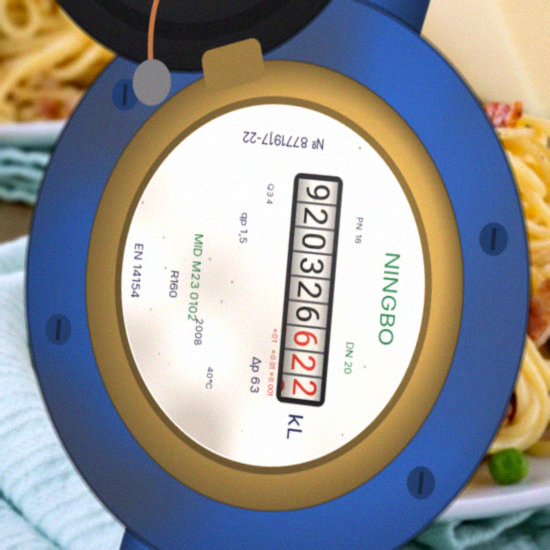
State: 920326.622 kL
